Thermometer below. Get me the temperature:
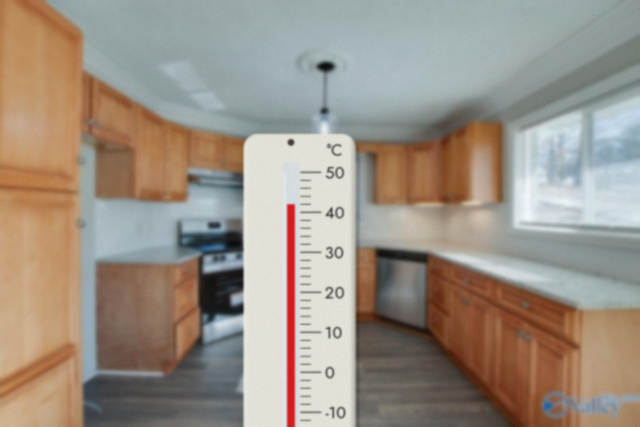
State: 42 °C
